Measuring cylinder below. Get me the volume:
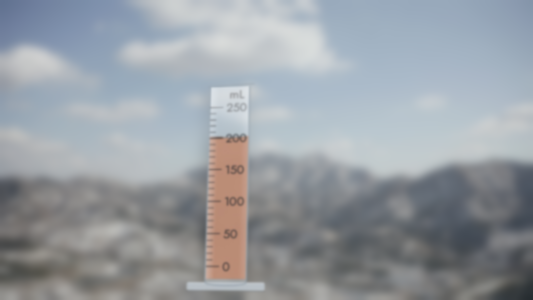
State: 200 mL
